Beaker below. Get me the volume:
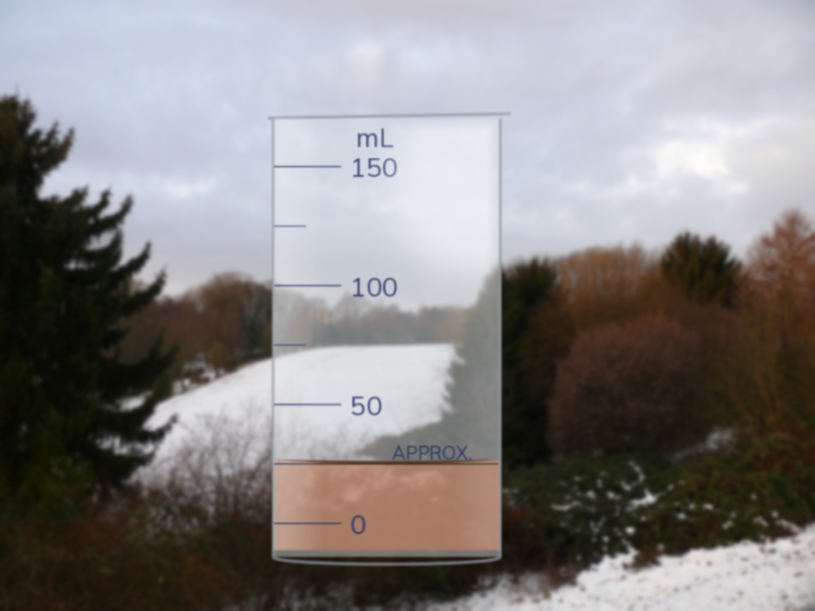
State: 25 mL
